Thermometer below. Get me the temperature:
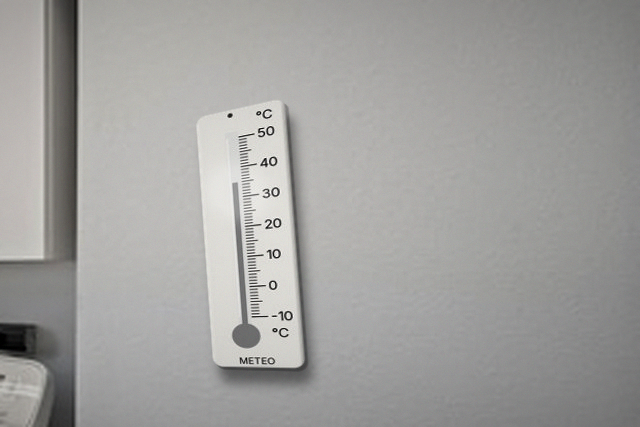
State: 35 °C
